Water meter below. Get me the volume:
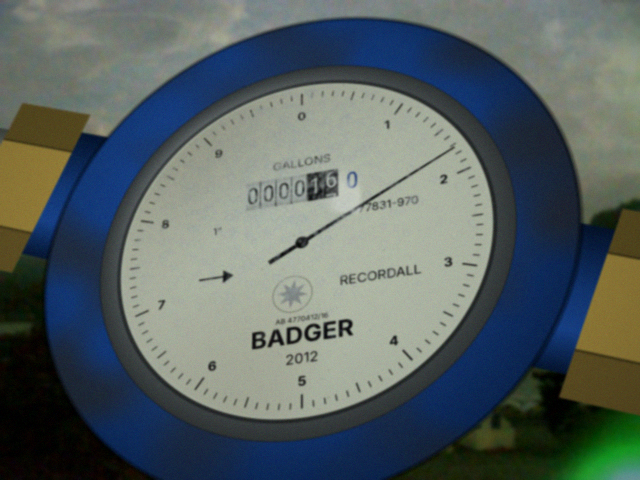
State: 161.7 gal
